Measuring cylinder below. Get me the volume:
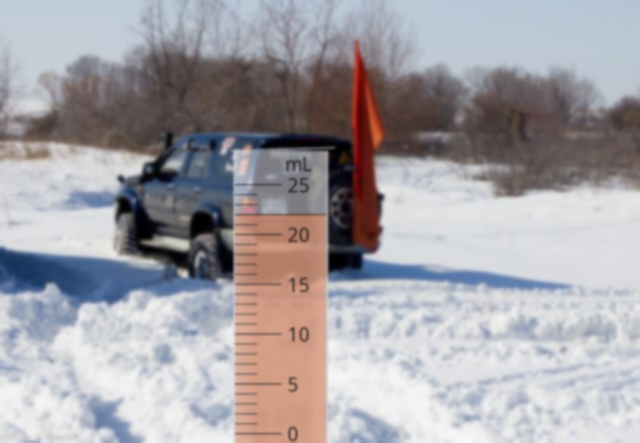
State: 22 mL
